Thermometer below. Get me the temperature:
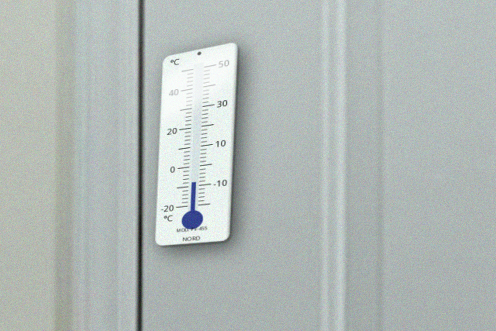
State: -8 °C
